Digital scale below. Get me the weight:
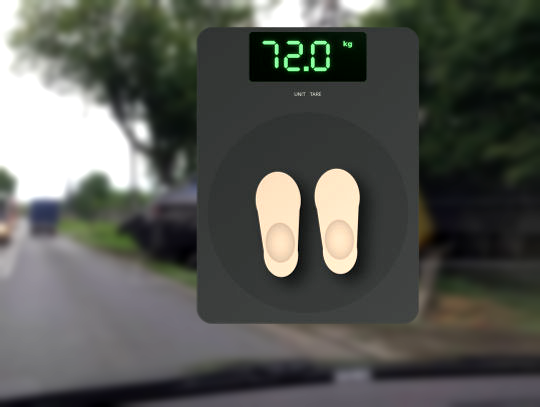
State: 72.0 kg
